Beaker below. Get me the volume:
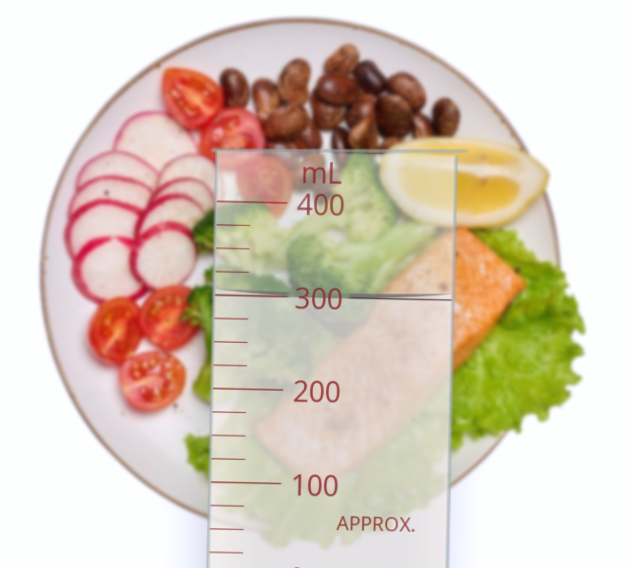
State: 300 mL
